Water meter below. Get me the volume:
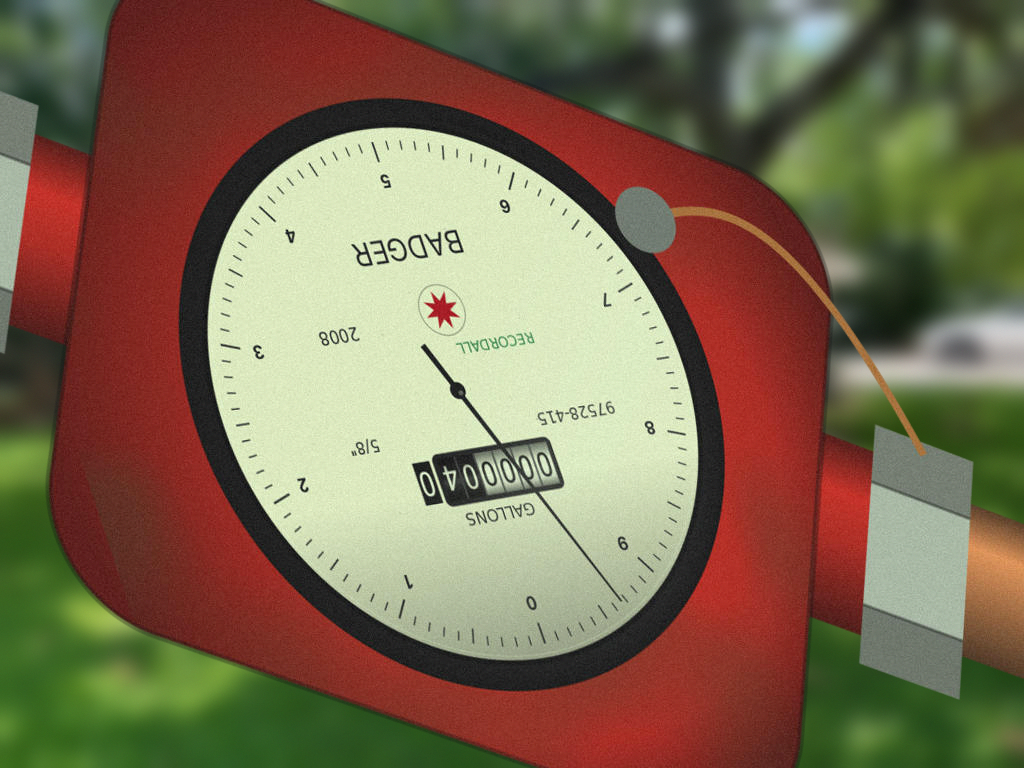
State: 39.3 gal
